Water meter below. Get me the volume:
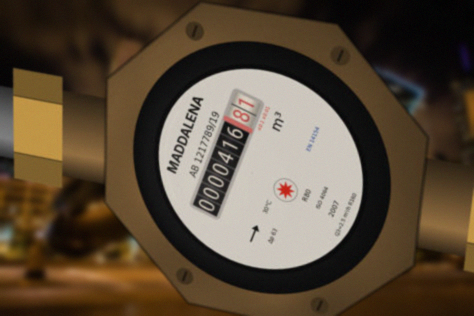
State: 416.81 m³
